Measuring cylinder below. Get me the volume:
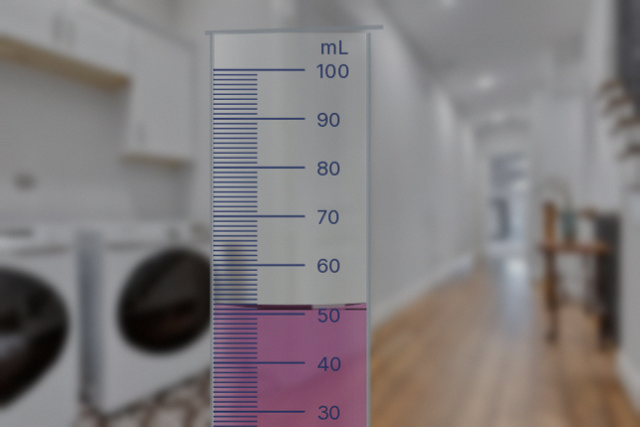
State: 51 mL
